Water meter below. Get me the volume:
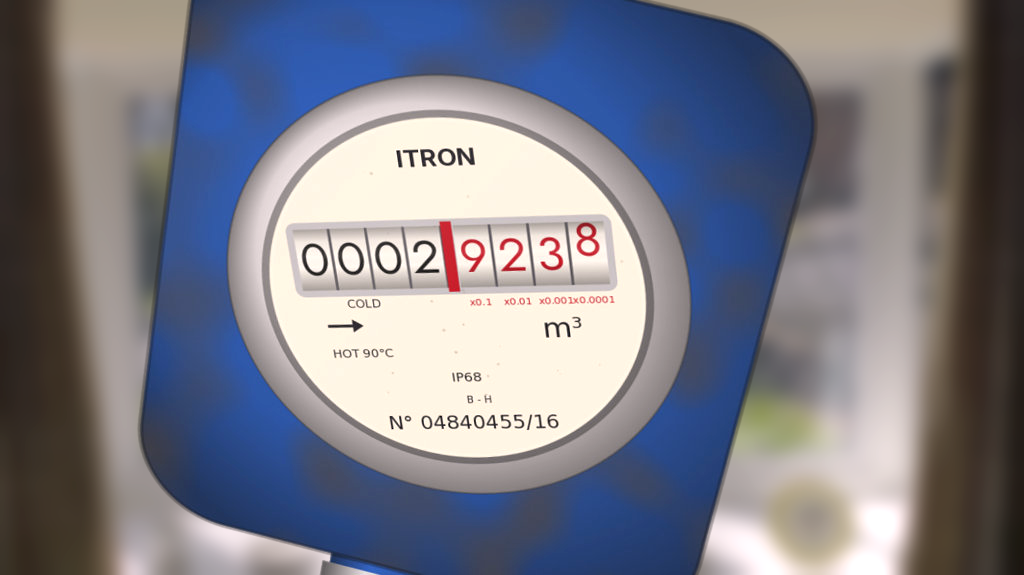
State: 2.9238 m³
